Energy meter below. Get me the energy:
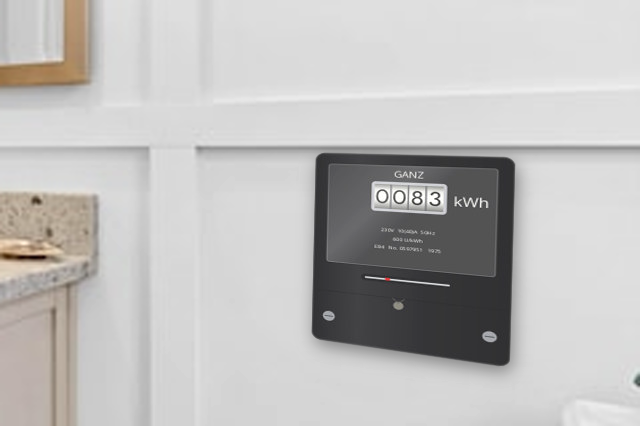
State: 83 kWh
